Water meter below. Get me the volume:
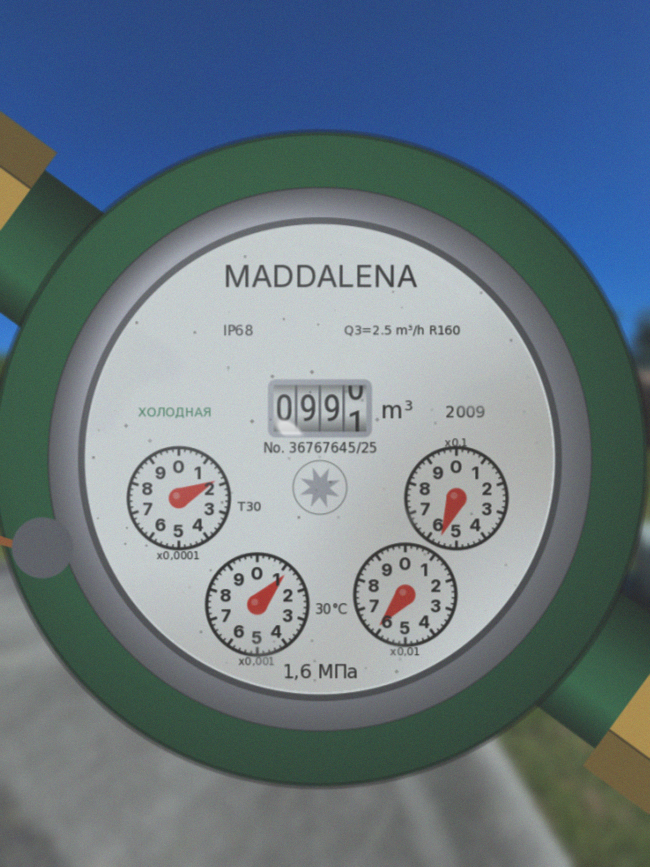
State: 990.5611 m³
